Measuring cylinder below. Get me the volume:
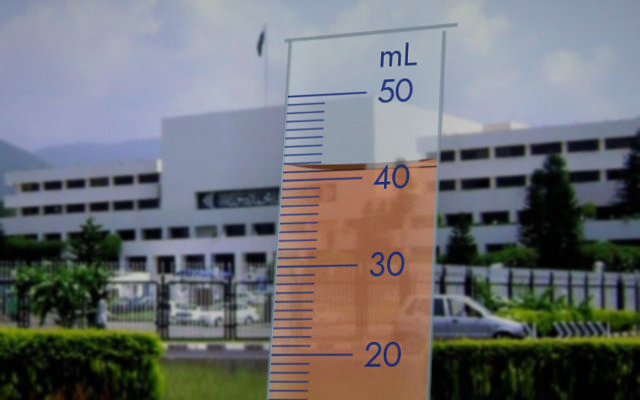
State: 41 mL
